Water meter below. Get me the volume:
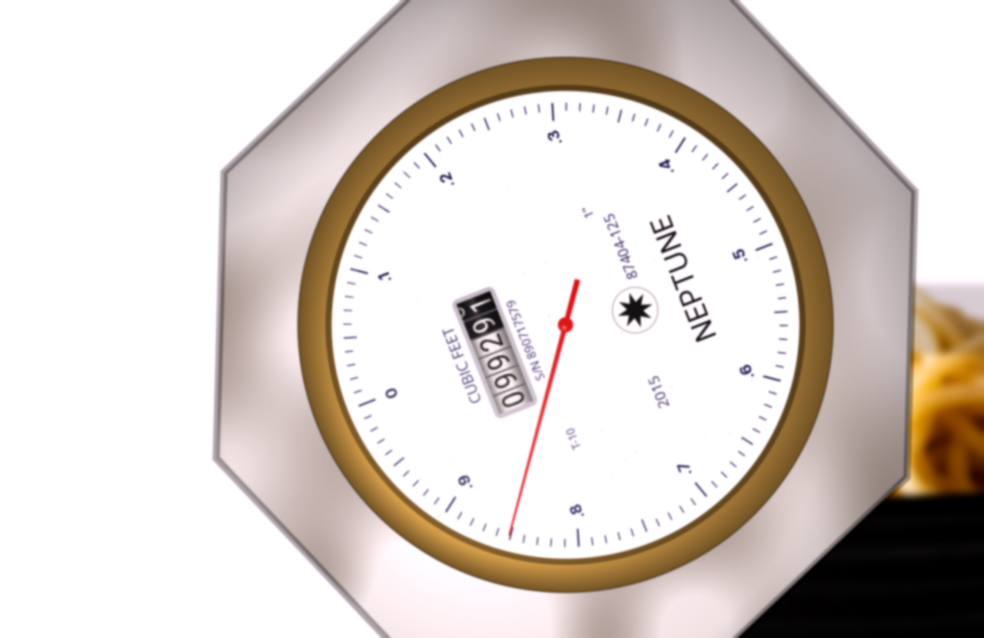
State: 99290.85 ft³
